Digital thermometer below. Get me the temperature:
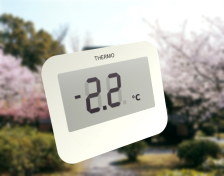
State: -2.2 °C
